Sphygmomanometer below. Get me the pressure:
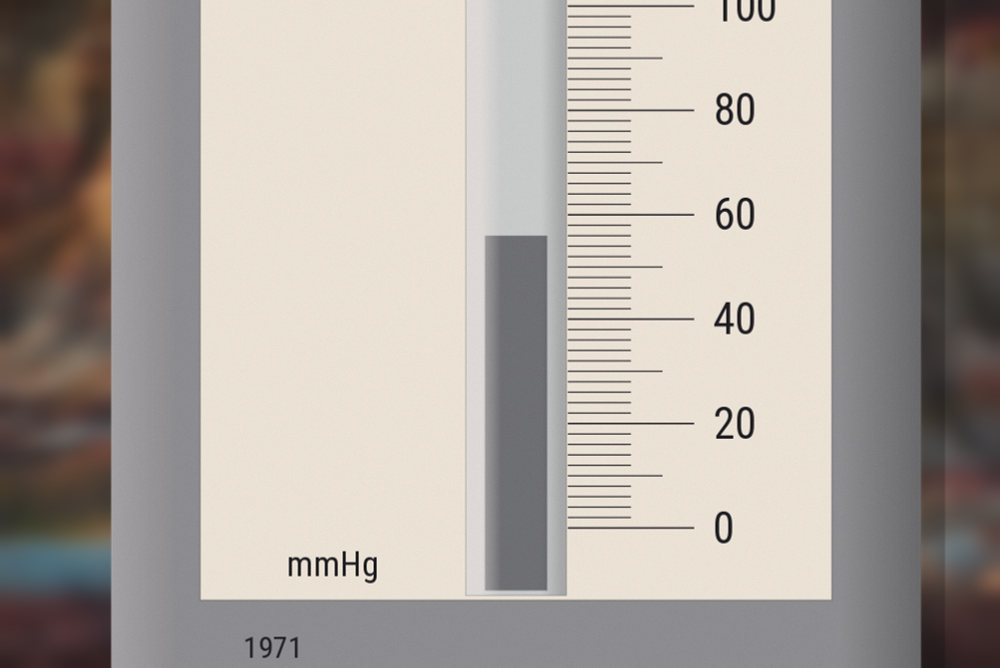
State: 56 mmHg
